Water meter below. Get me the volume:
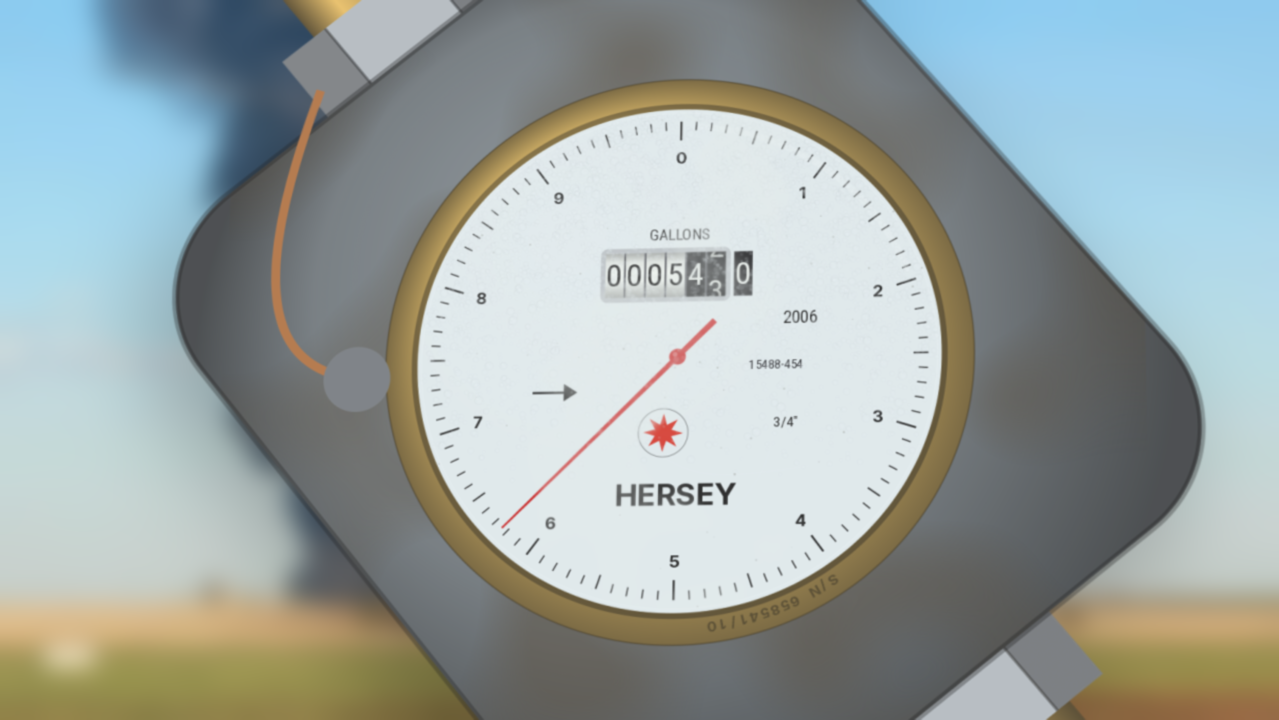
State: 5426.2 gal
